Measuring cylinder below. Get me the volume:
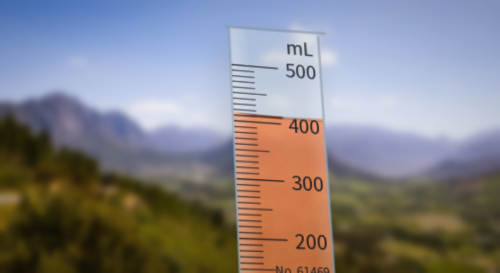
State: 410 mL
